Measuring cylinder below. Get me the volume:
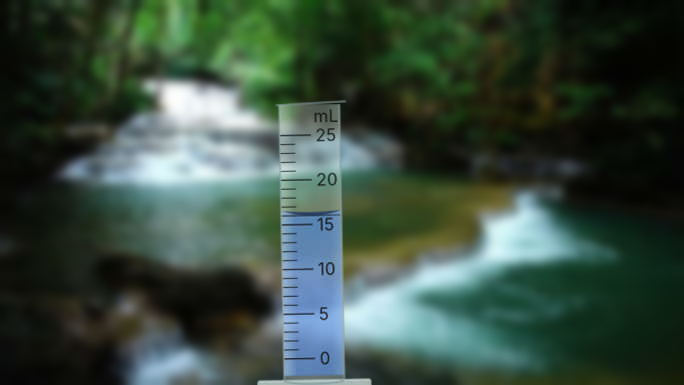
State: 16 mL
